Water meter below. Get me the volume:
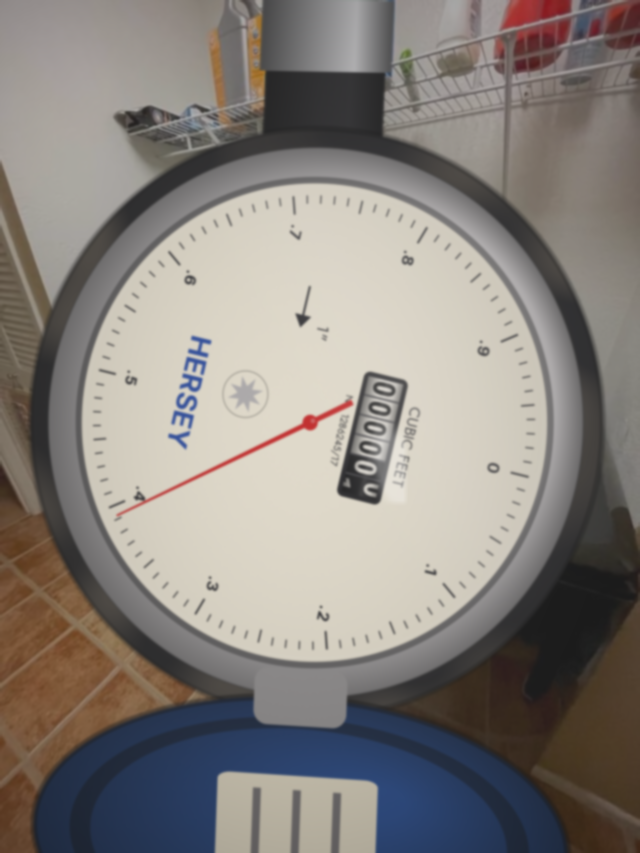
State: 0.39 ft³
